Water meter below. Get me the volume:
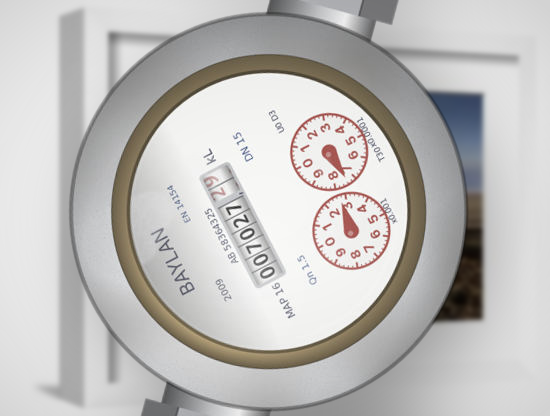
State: 7027.2927 kL
